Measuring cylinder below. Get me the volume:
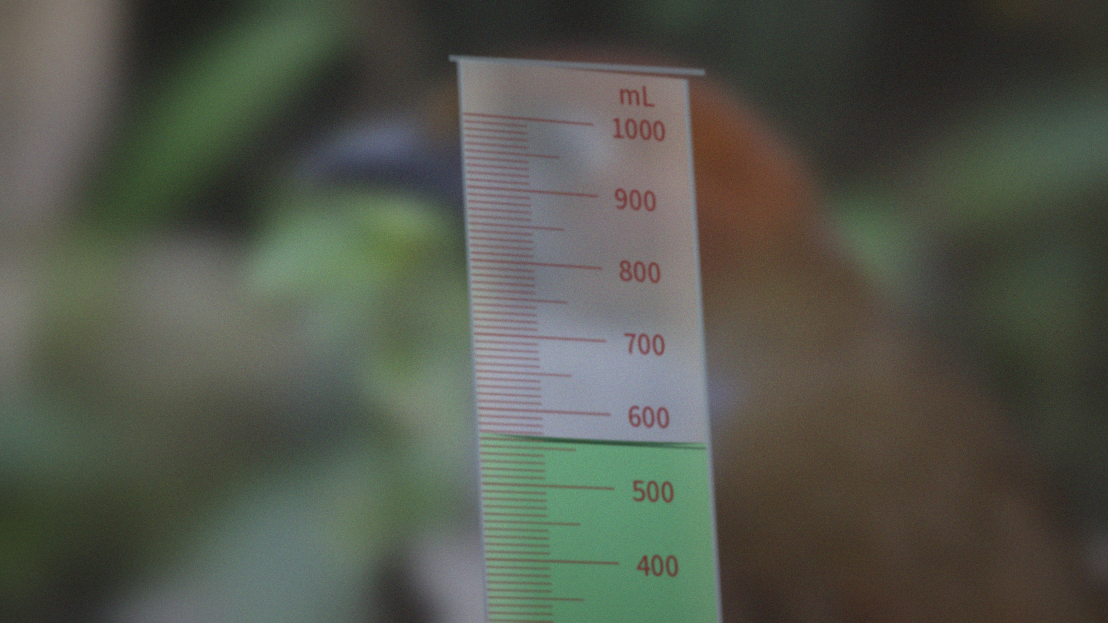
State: 560 mL
